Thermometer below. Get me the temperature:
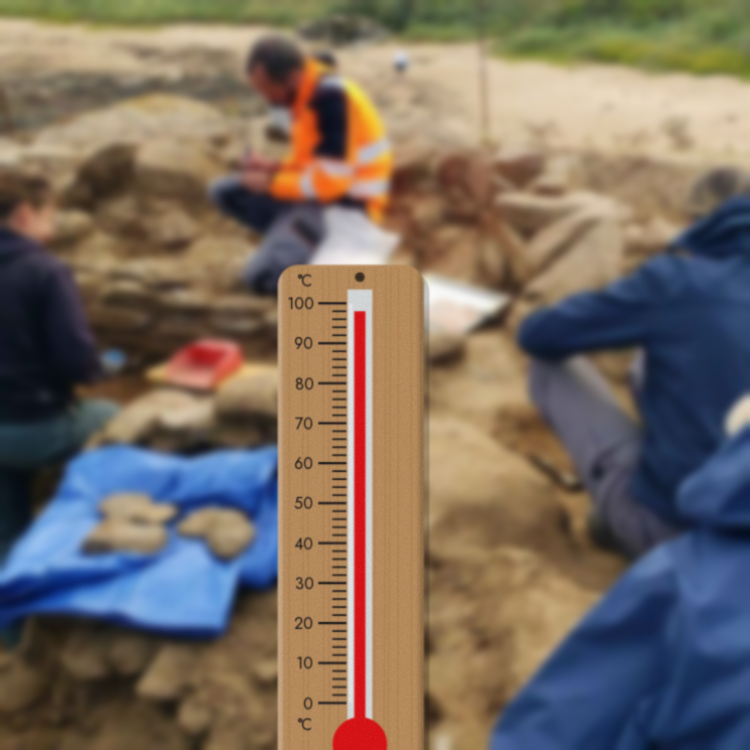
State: 98 °C
